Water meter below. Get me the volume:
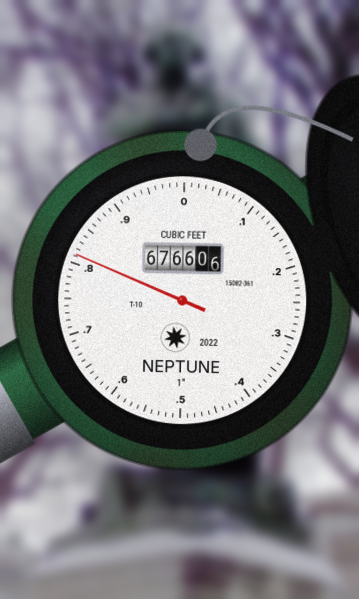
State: 676605.81 ft³
